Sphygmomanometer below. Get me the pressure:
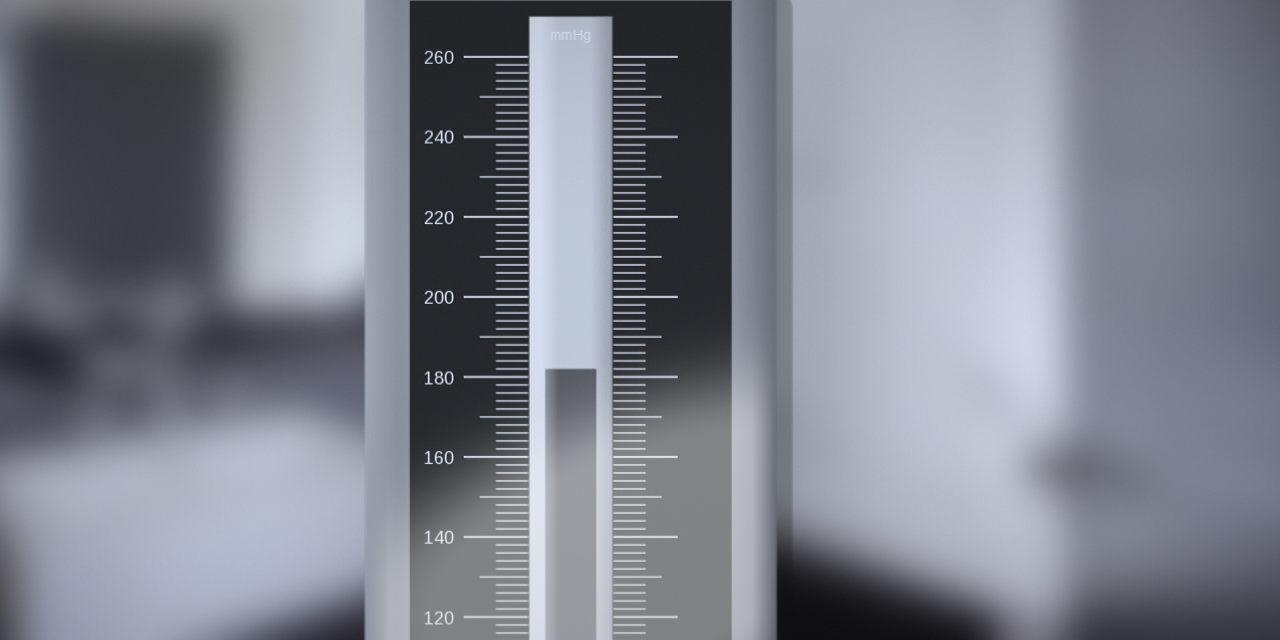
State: 182 mmHg
